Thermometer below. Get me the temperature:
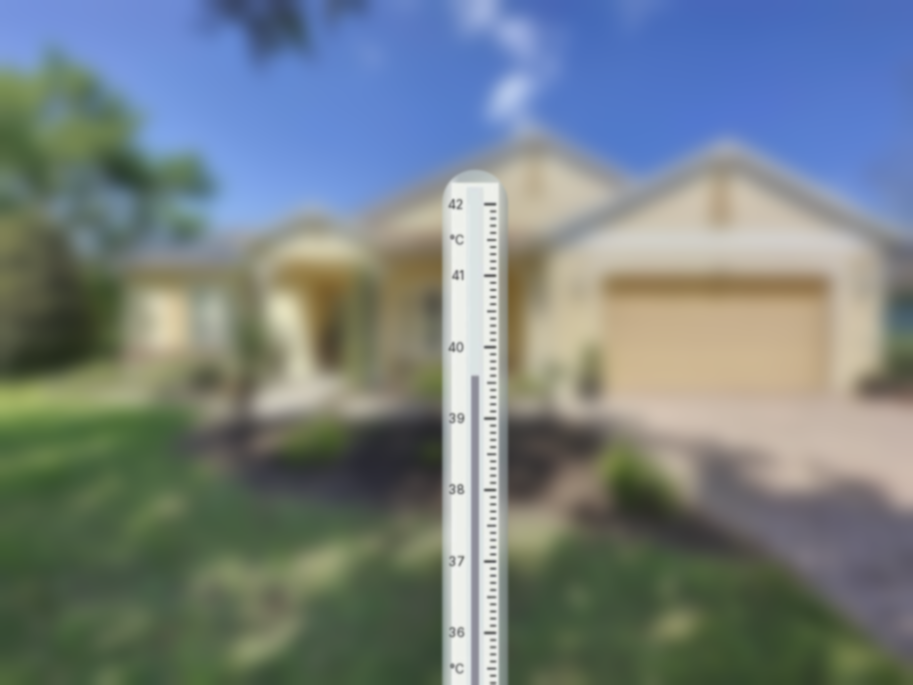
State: 39.6 °C
